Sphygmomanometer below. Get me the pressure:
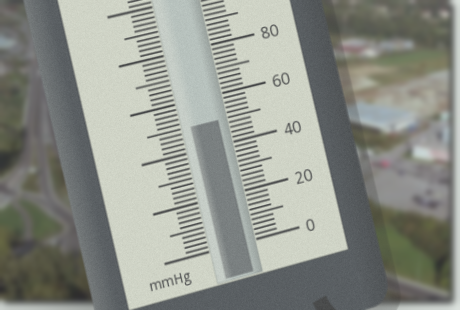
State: 50 mmHg
